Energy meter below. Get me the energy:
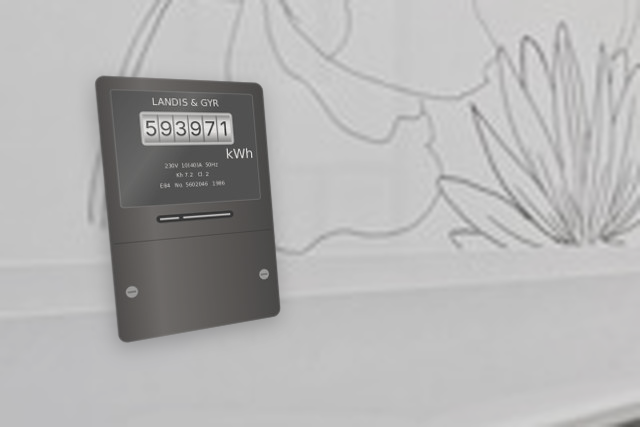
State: 593971 kWh
